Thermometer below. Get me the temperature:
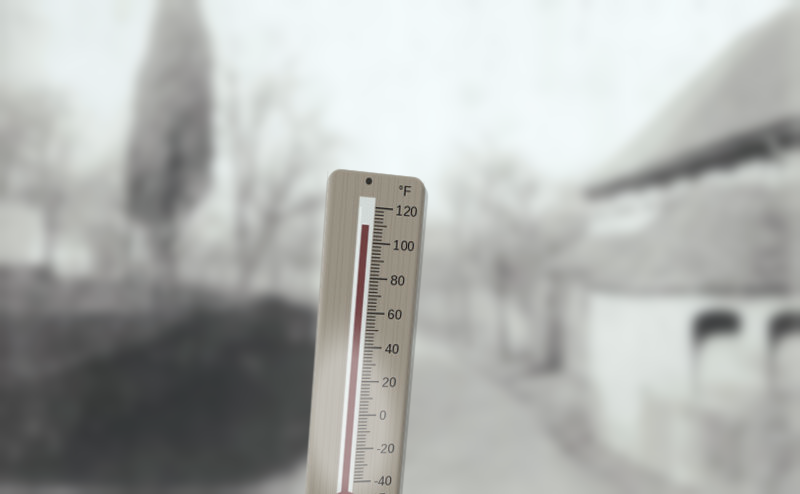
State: 110 °F
